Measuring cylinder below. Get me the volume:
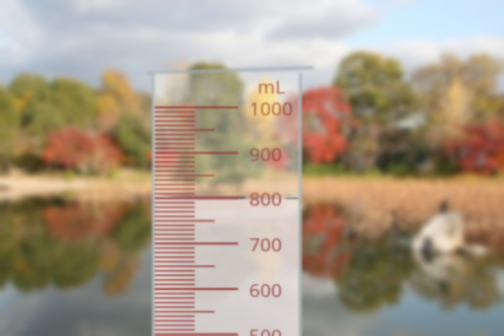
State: 800 mL
